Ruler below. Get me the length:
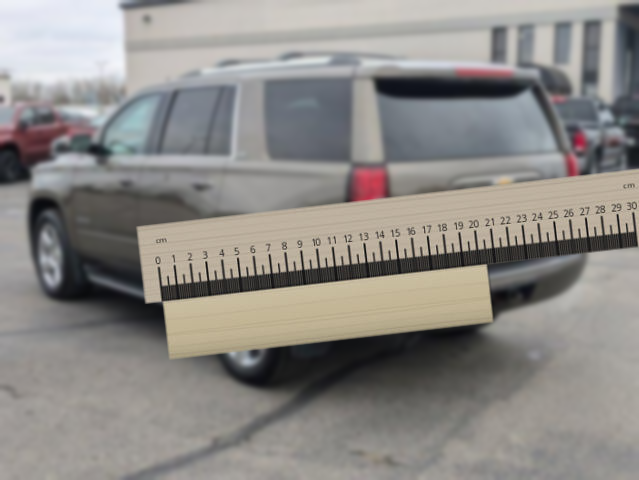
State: 20.5 cm
